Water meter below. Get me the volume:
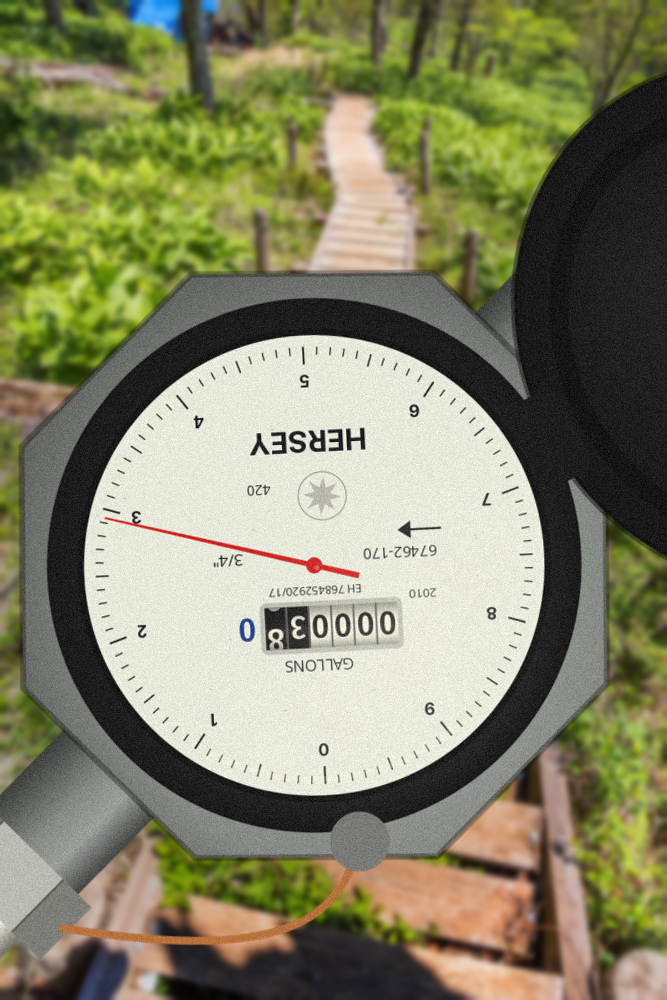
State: 382.9 gal
